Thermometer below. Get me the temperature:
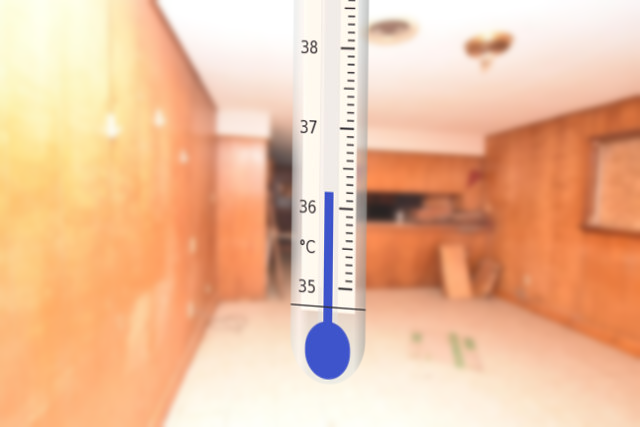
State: 36.2 °C
